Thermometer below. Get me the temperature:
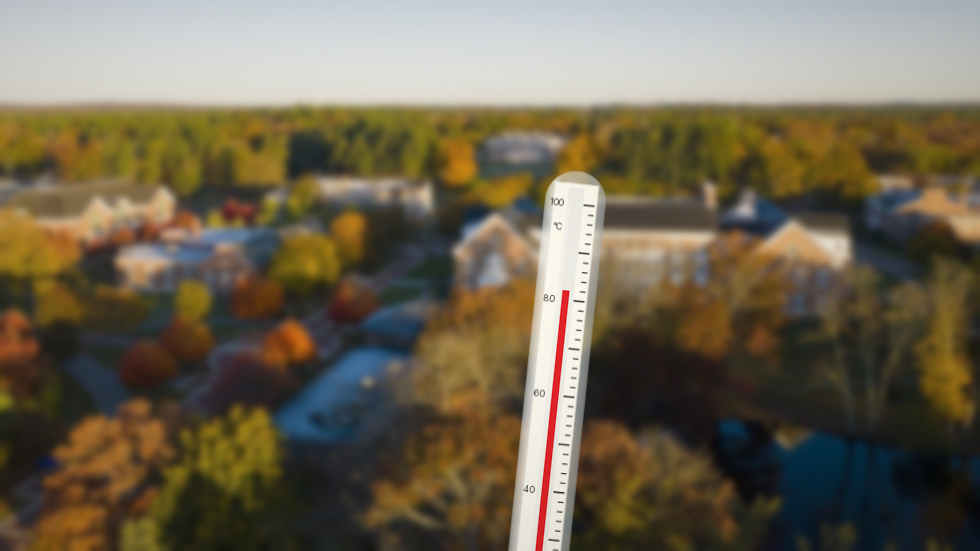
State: 82 °C
